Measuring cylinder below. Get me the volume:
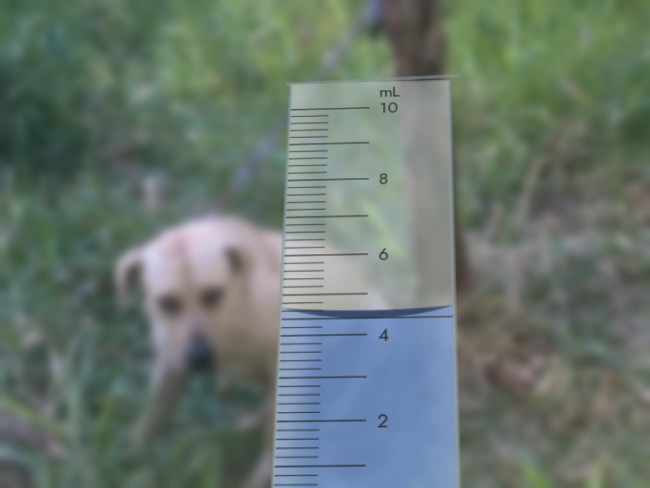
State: 4.4 mL
